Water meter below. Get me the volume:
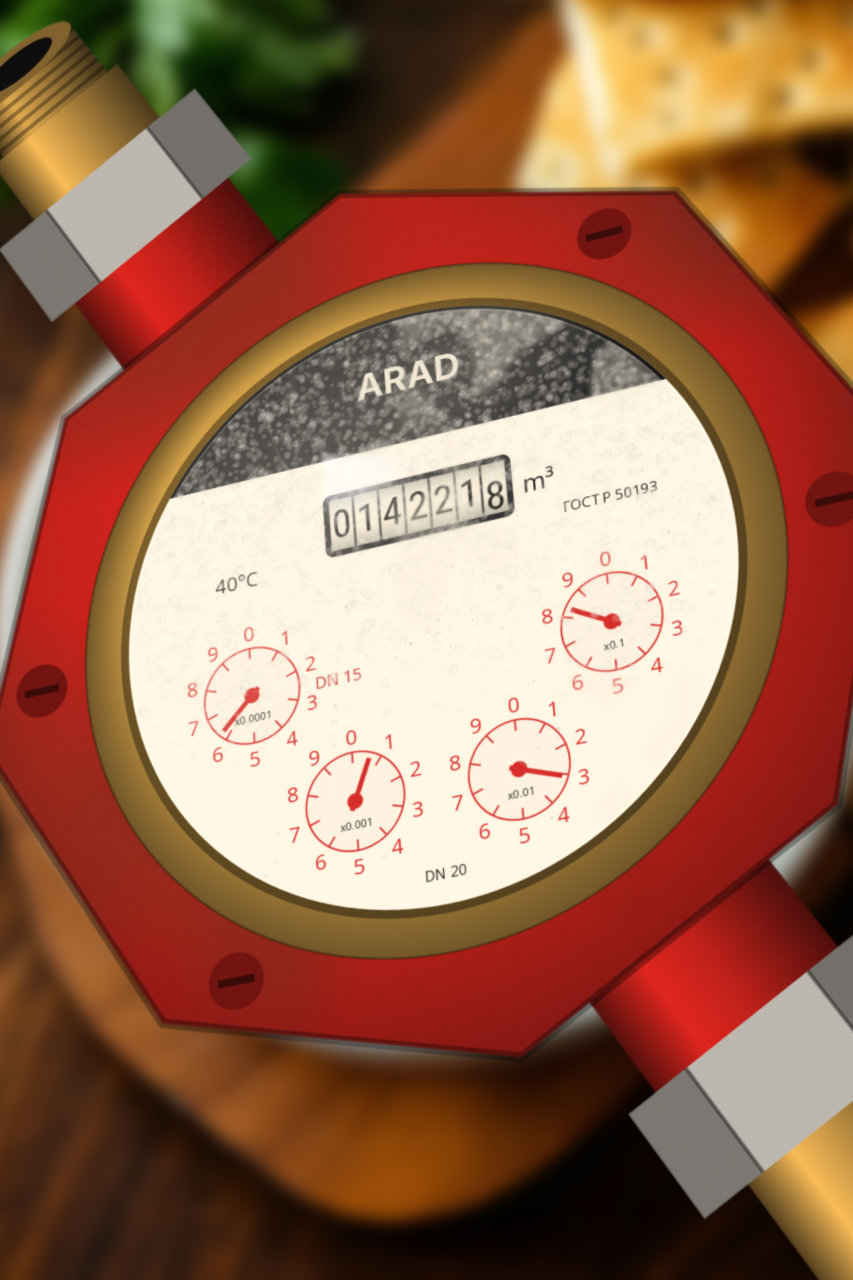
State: 142217.8306 m³
